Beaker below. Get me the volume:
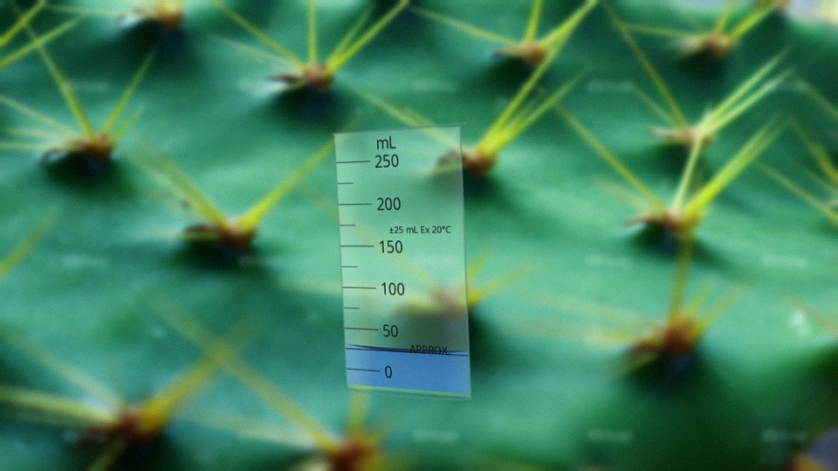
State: 25 mL
